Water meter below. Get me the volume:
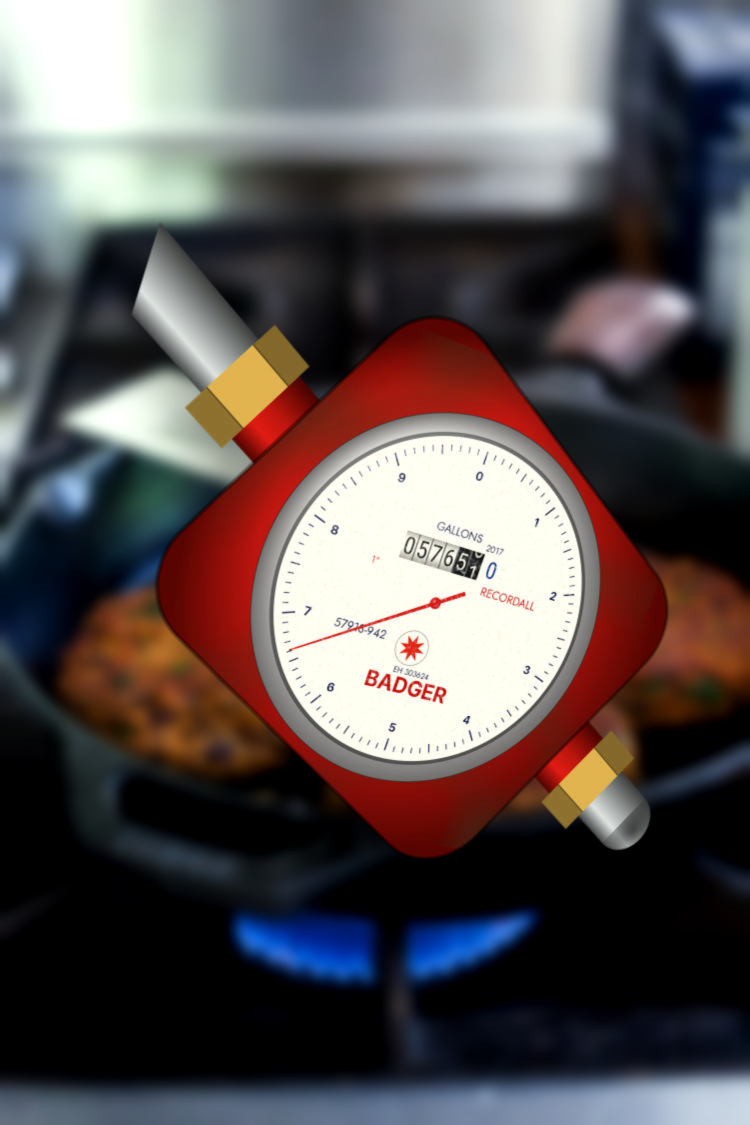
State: 576506.6 gal
